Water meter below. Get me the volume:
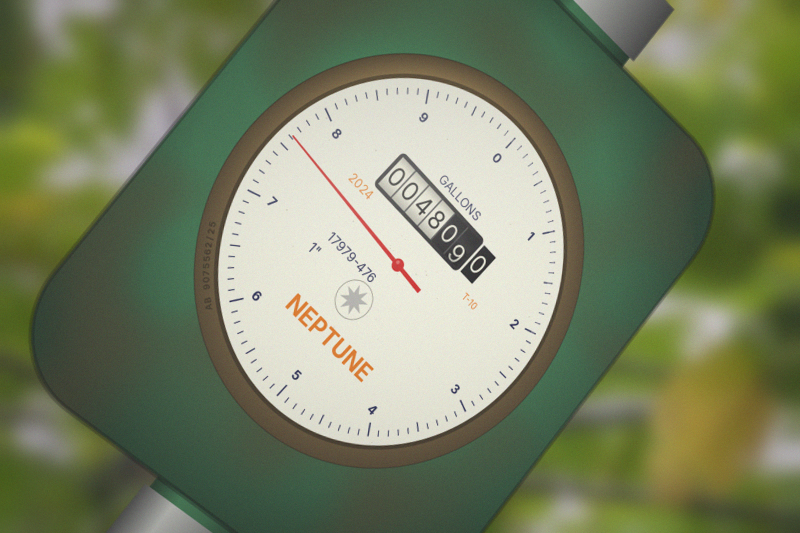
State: 48087.6 gal
